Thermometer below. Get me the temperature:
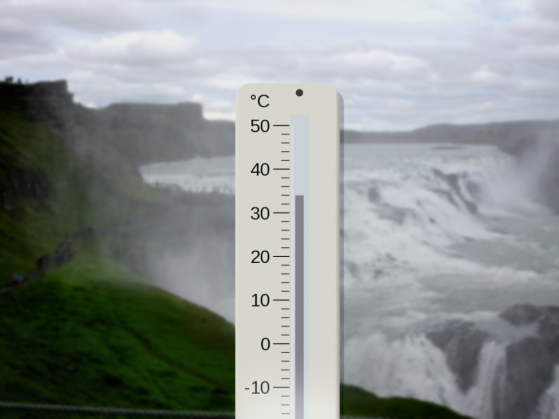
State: 34 °C
